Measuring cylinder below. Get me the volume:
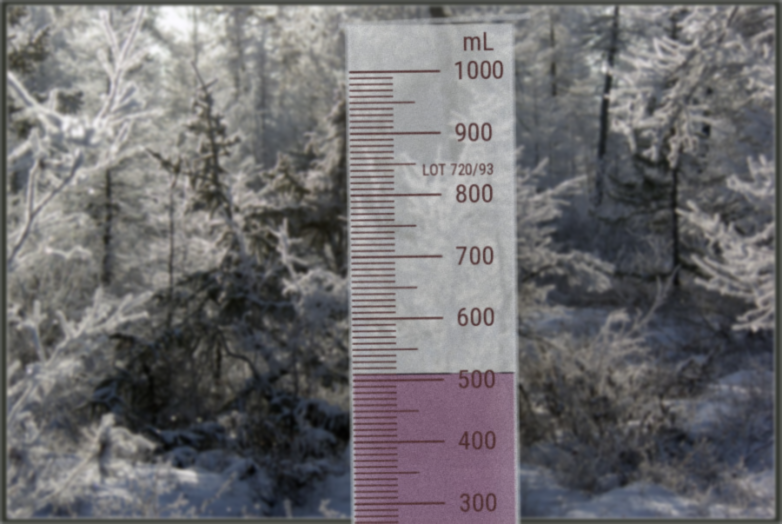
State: 510 mL
